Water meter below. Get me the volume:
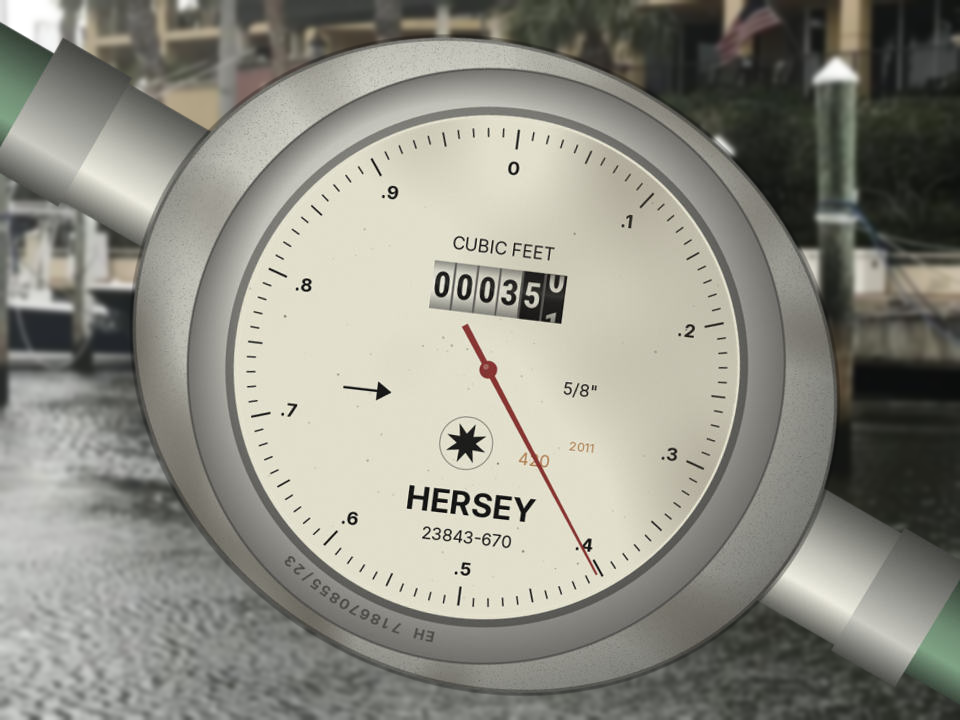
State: 350.40 ft³
